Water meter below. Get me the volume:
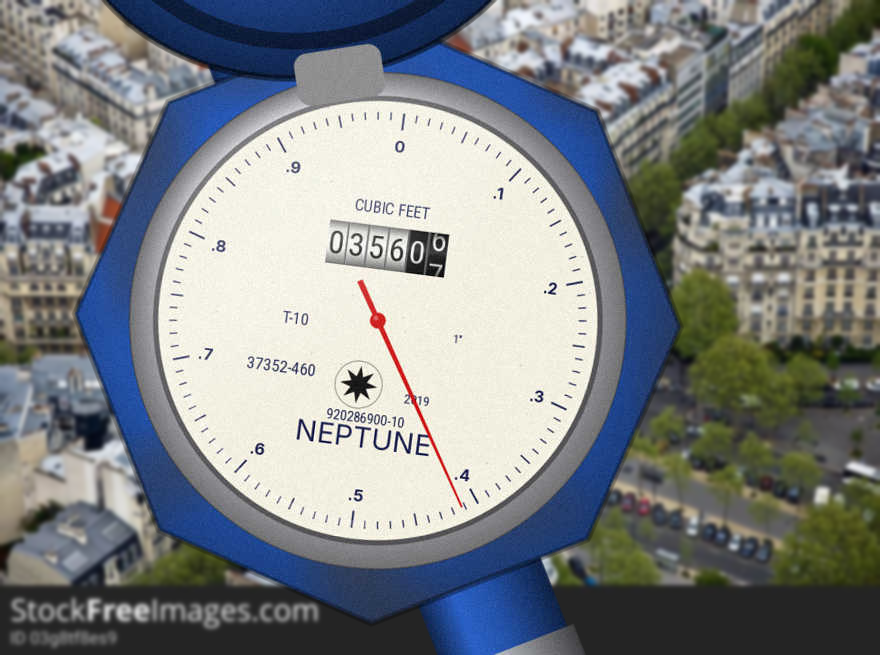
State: 35606.41 ft³
